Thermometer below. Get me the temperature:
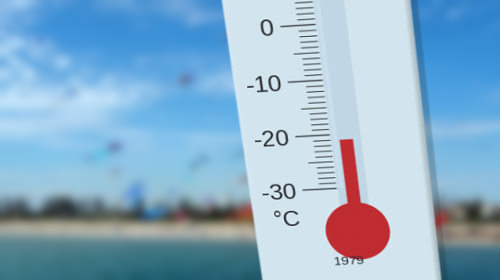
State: -21 °C
